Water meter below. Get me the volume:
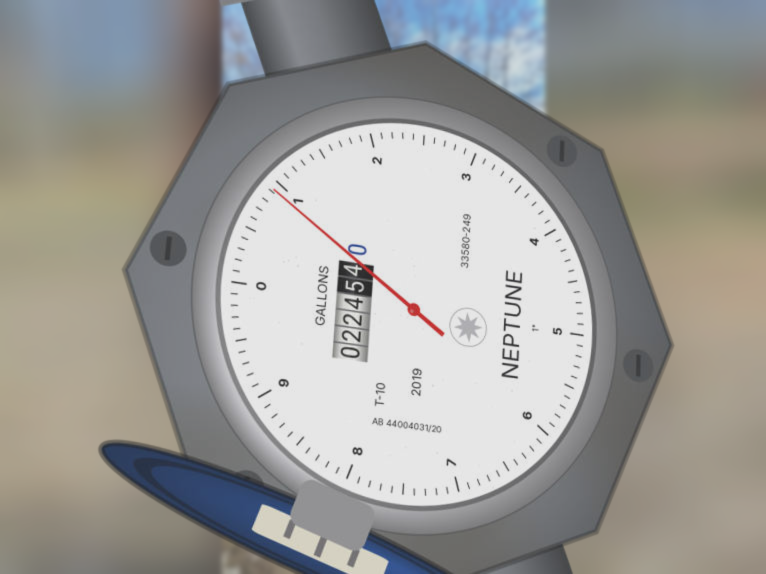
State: 224540.9 gal
